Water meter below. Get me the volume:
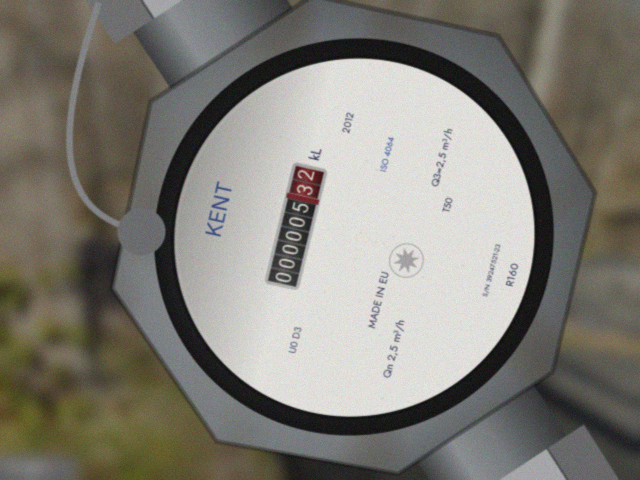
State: 5.32 kL
